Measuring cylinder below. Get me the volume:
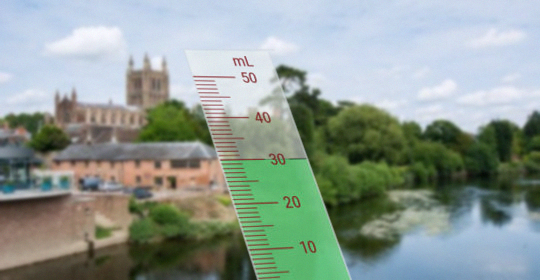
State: 30 mL
